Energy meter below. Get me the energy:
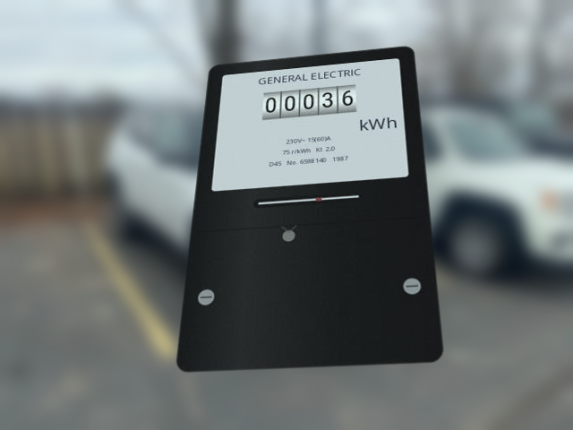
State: 36 kWh
